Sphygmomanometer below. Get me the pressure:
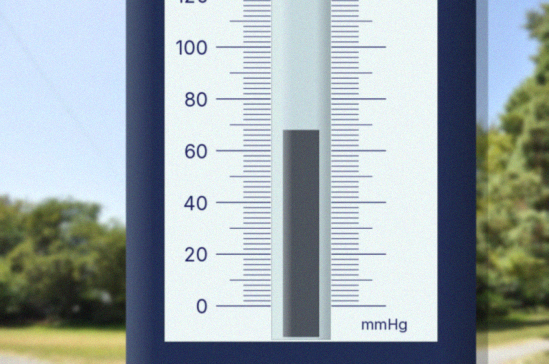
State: 68 mmHg
